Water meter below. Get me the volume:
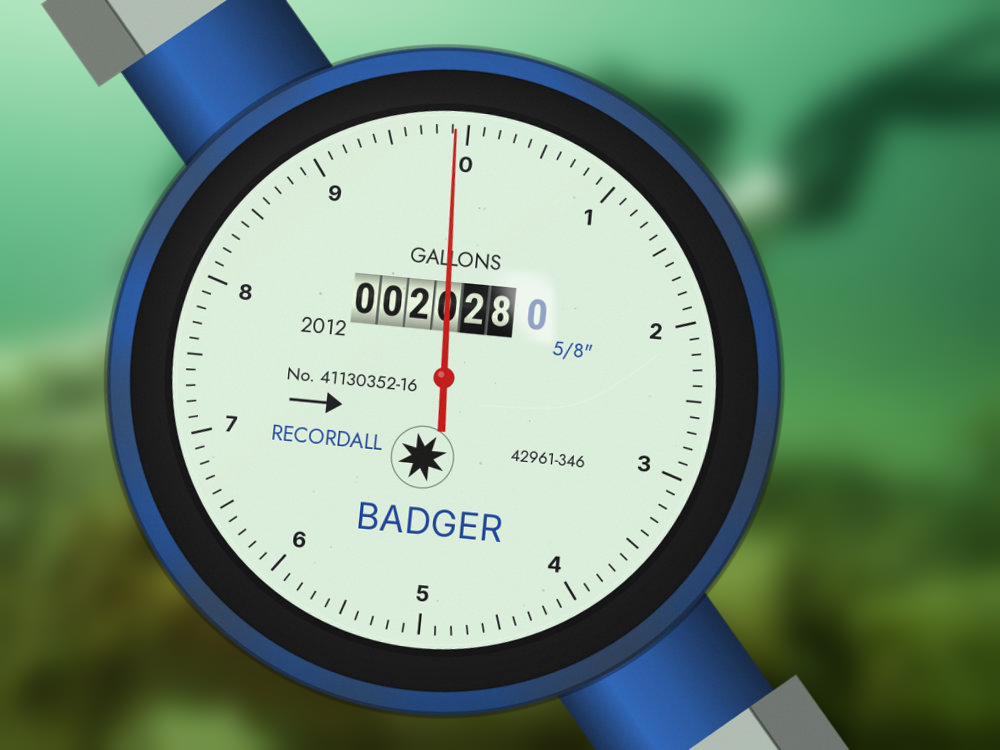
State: 20279.9 gal
